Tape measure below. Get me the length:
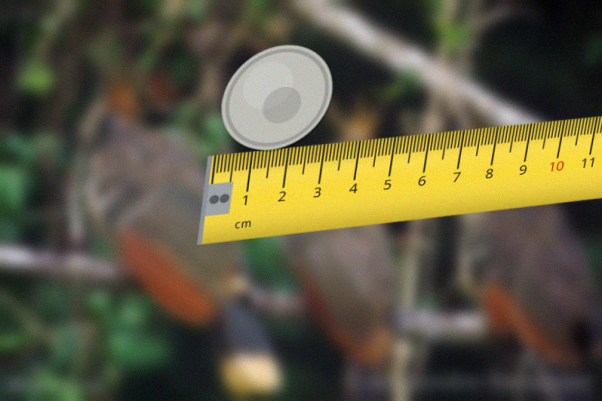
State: 3 cm
